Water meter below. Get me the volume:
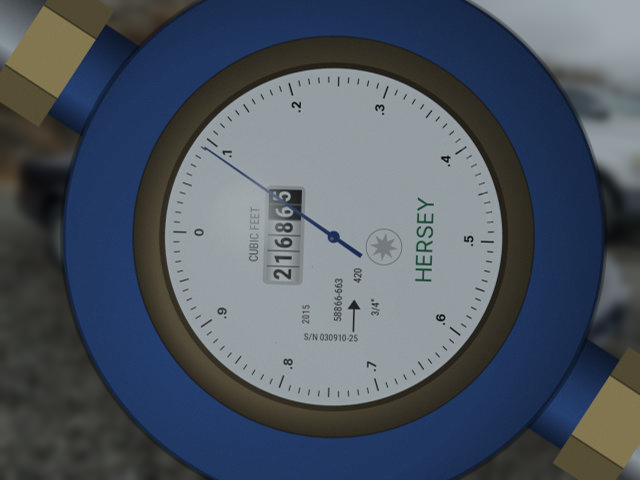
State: 216865.09 ft³
